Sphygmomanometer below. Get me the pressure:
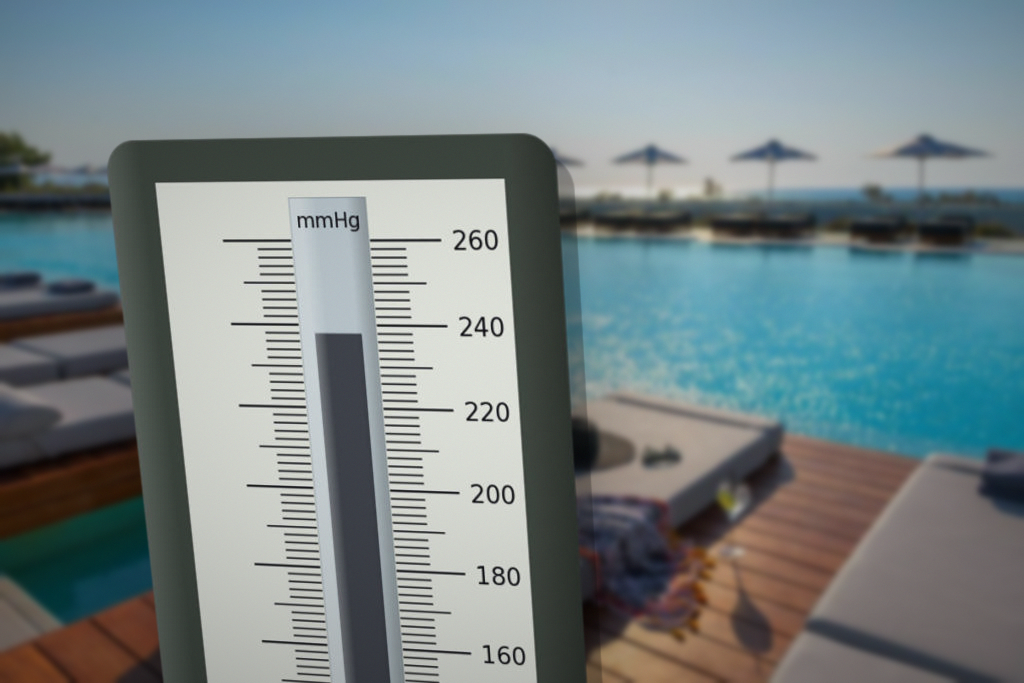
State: 238 mmHg
